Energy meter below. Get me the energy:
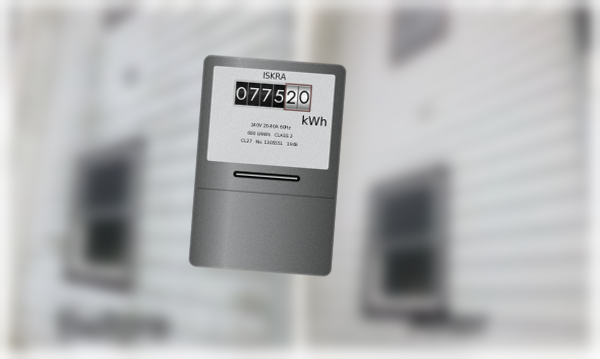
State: 775.20 kWh
